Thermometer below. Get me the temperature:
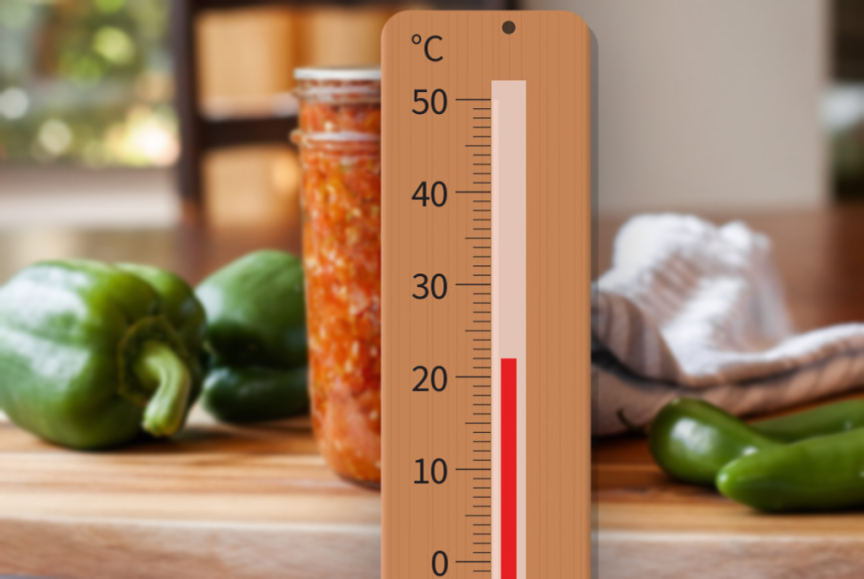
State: 22 °C
